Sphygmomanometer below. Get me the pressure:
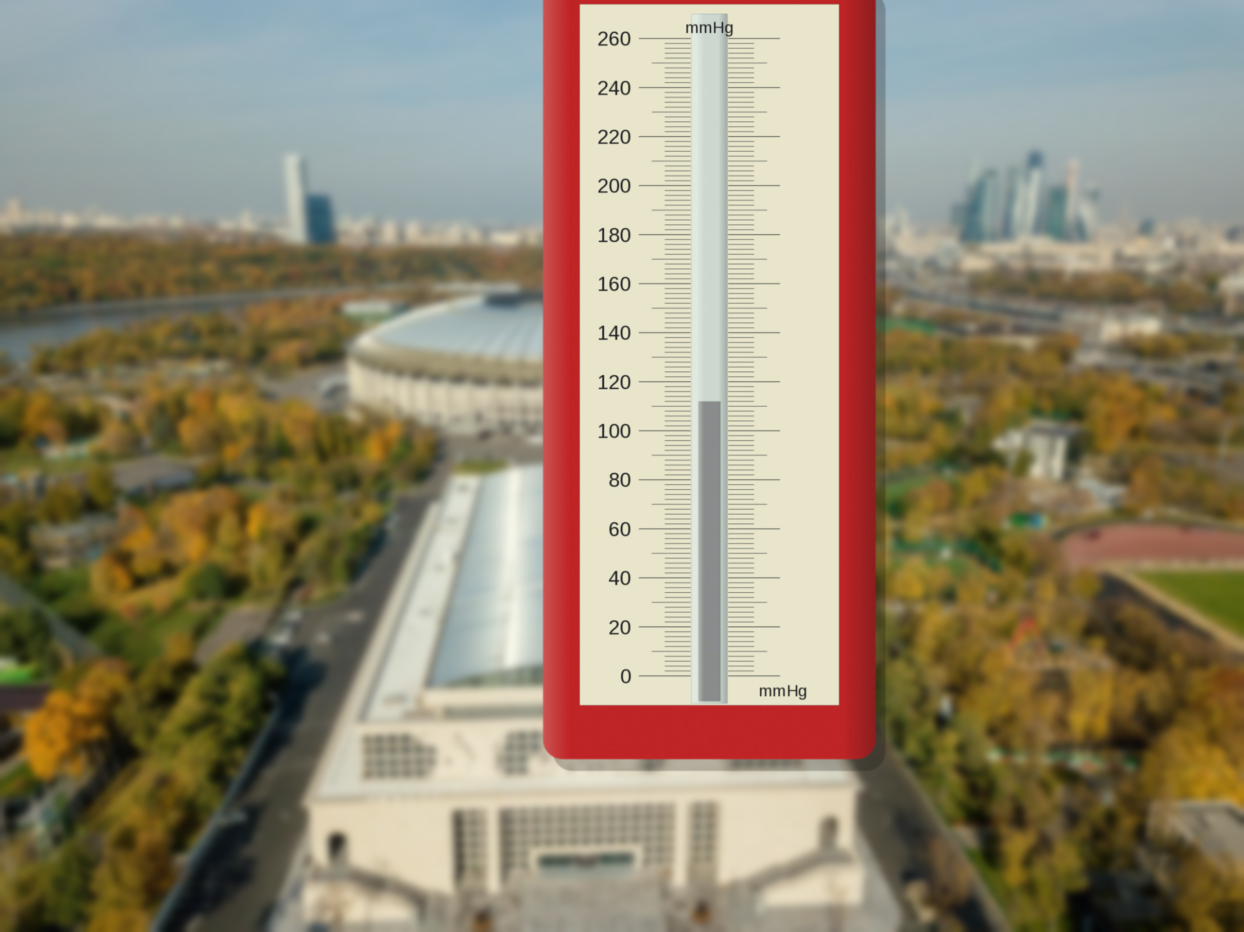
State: 112 mmHg
